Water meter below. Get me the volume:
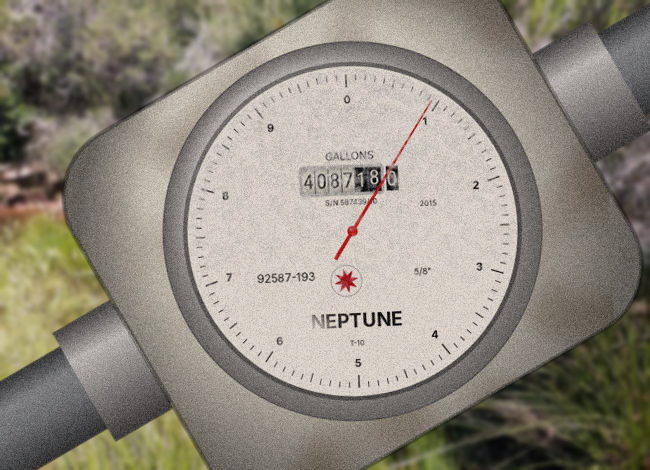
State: 4087180.9 gal
